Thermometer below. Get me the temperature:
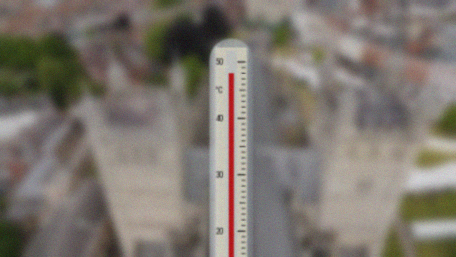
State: 48 °C
